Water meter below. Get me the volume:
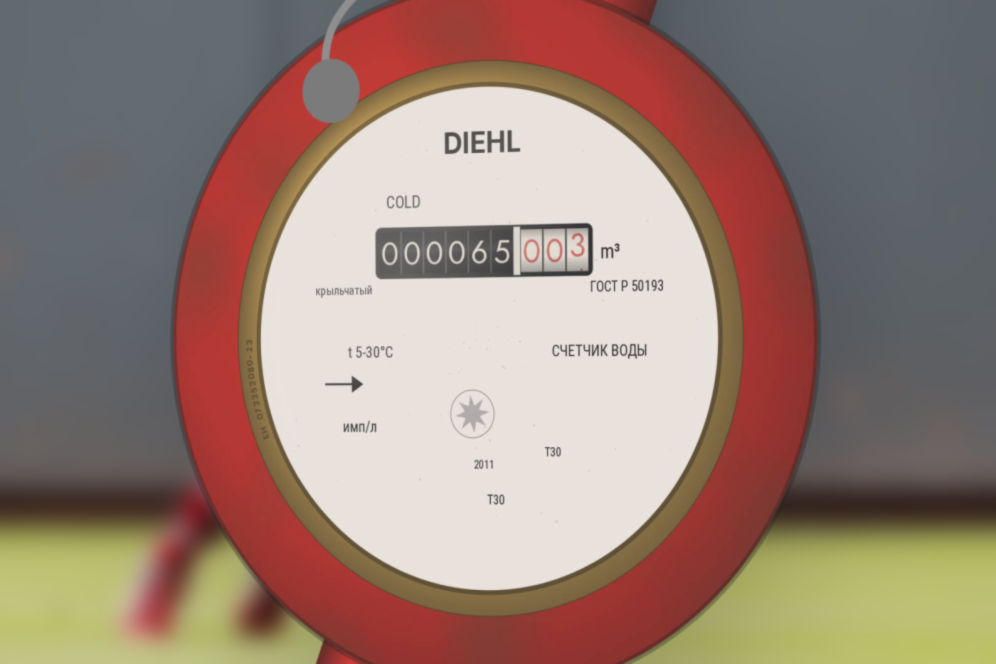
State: 65.003 m³
